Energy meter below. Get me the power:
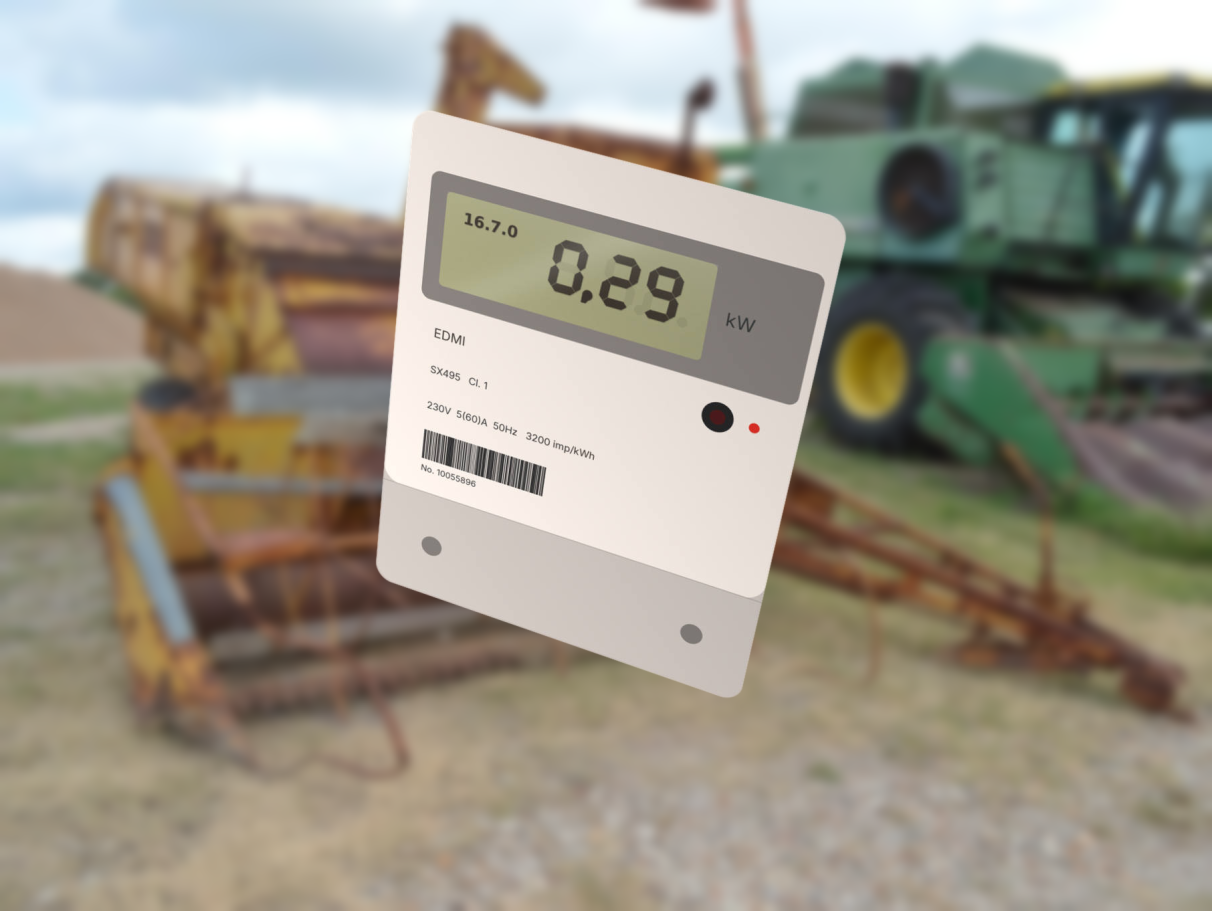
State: 0.29 kW
